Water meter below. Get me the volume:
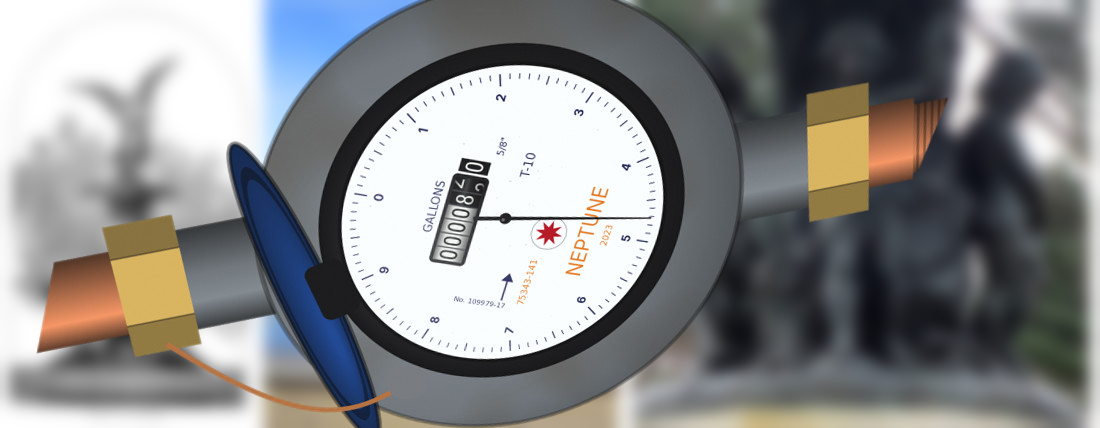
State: 824.7 gal
